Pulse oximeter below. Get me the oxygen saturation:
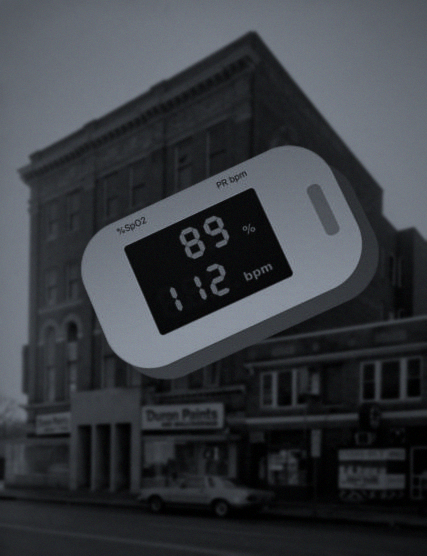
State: 89 %
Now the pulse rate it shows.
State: 112 bpm
